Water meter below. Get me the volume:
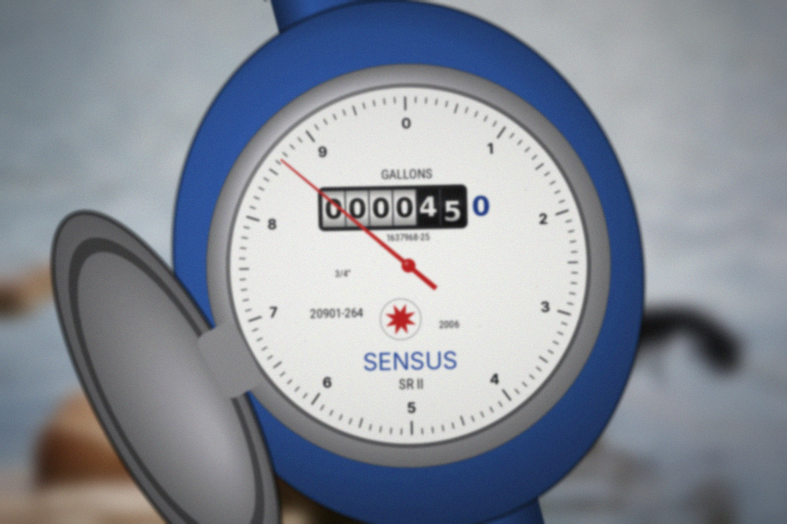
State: 448.6 gal
